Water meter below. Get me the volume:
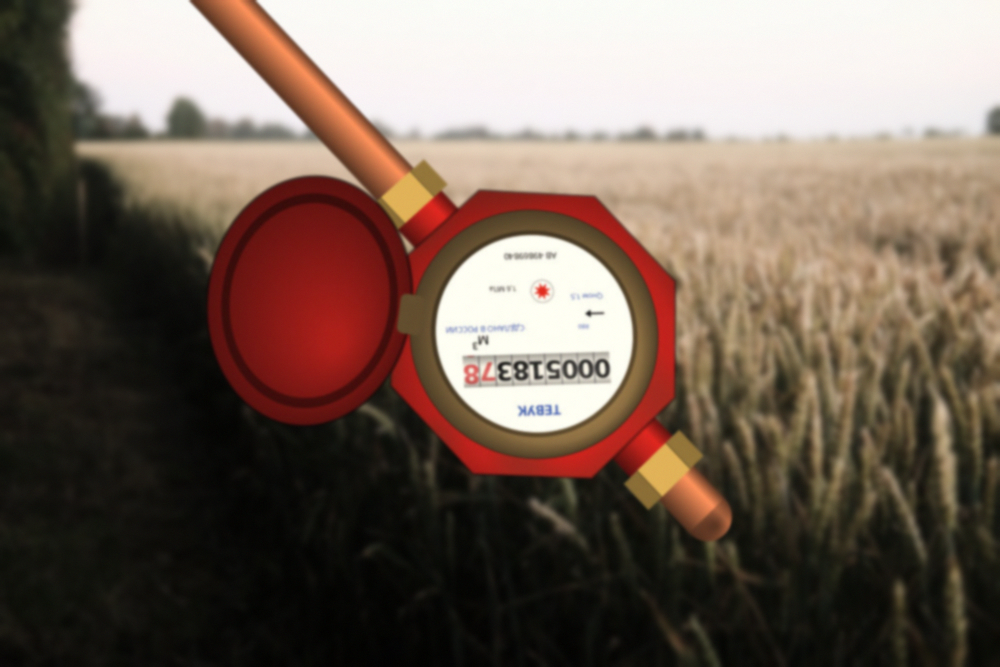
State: 5183.78 m³
